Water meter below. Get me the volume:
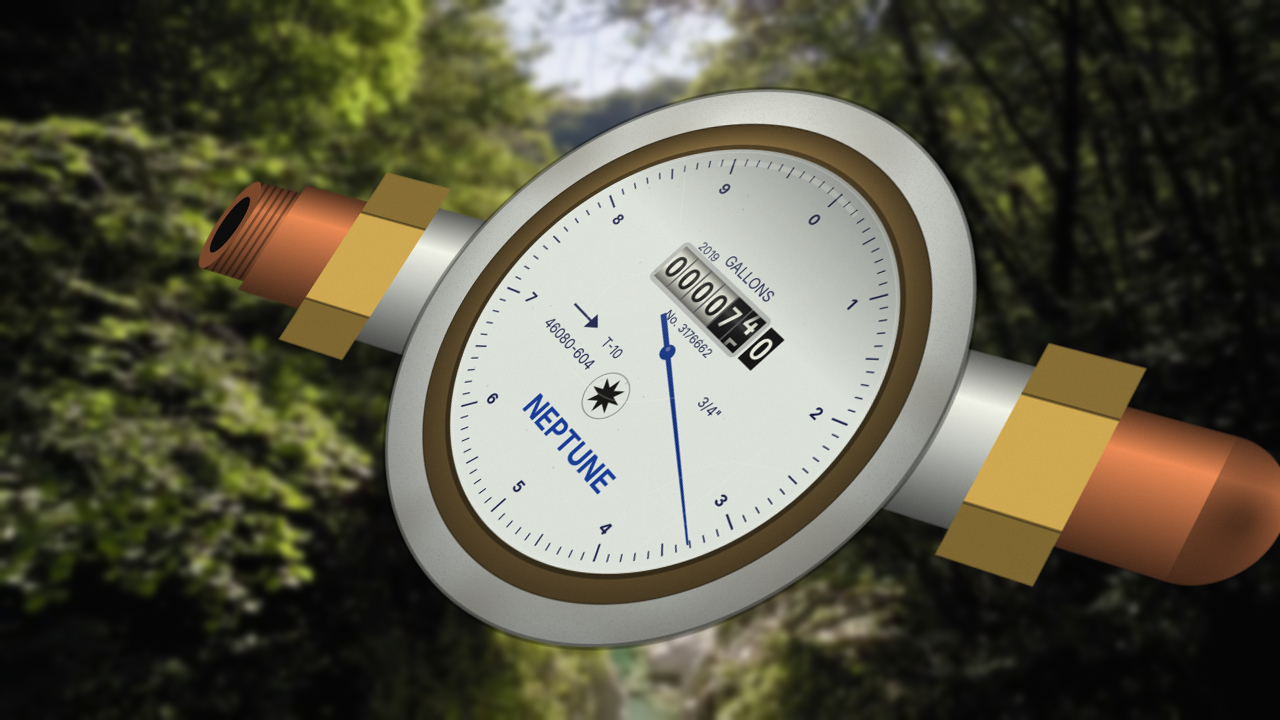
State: 743.3 gal
